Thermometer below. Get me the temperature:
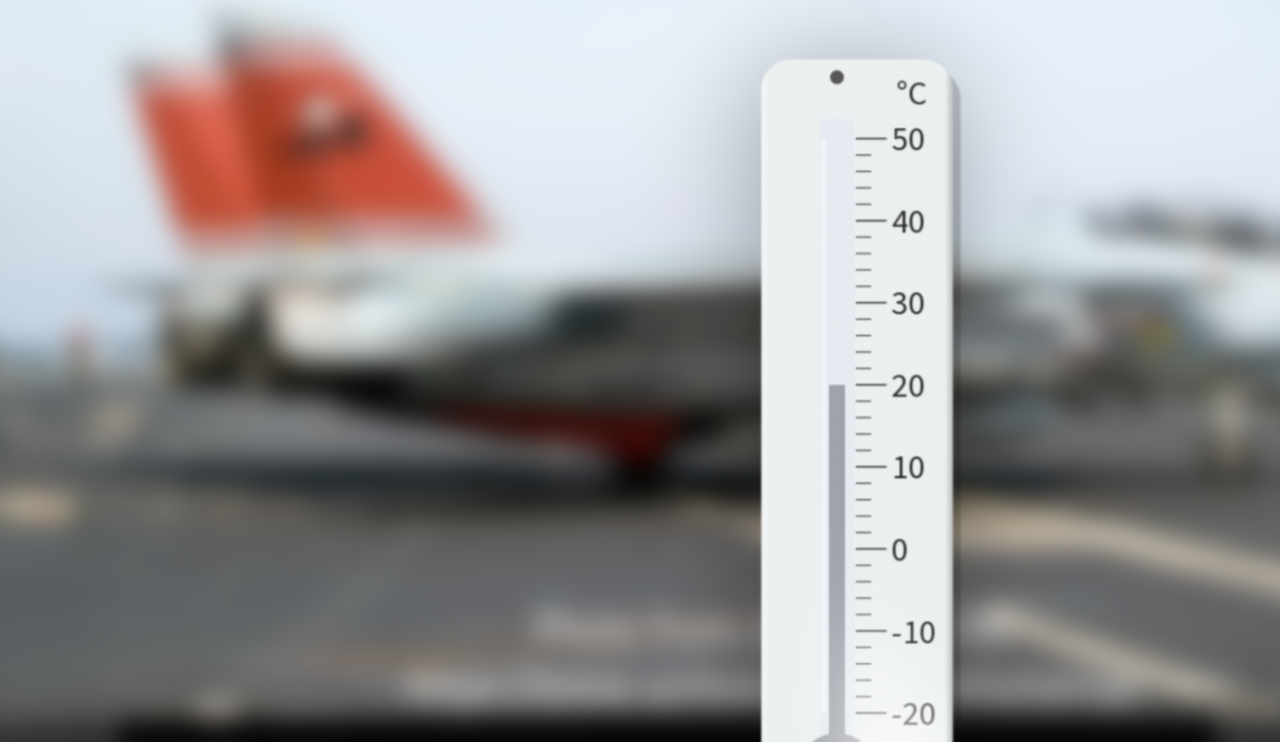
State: 20 °C
